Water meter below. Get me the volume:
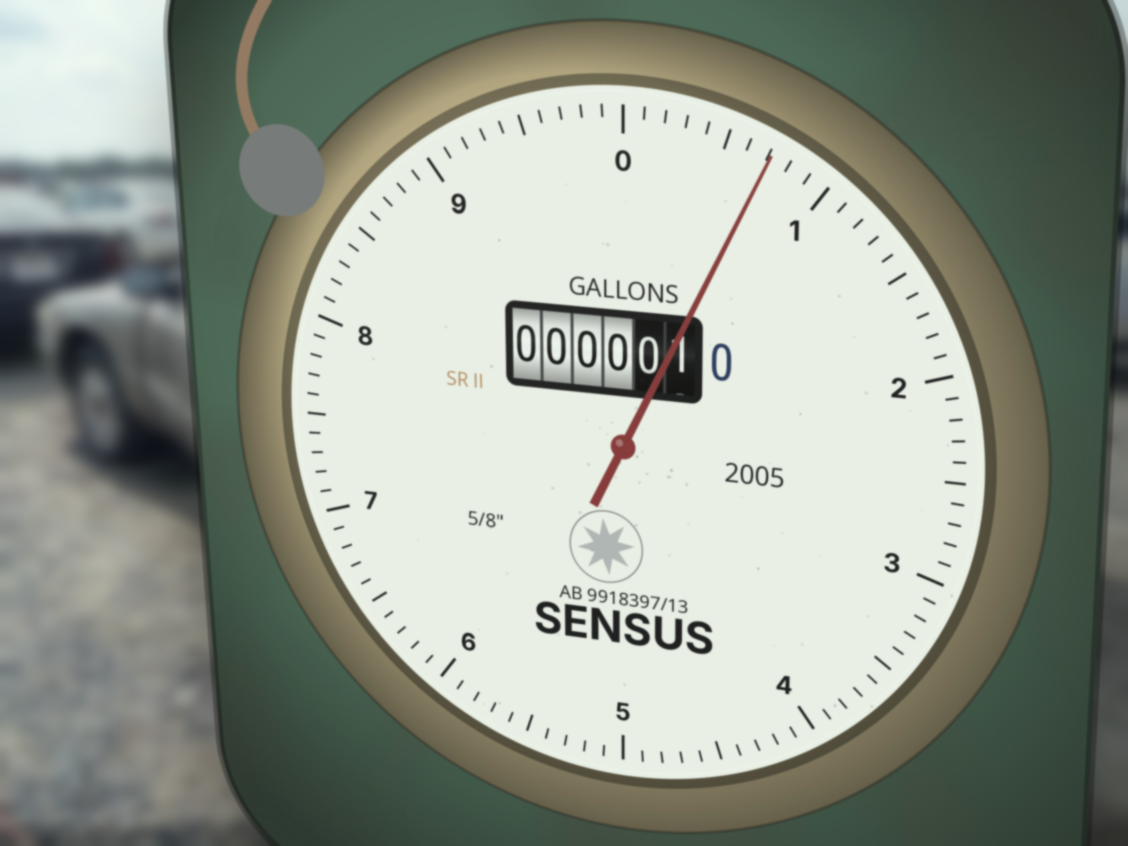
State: 10.7 gal
